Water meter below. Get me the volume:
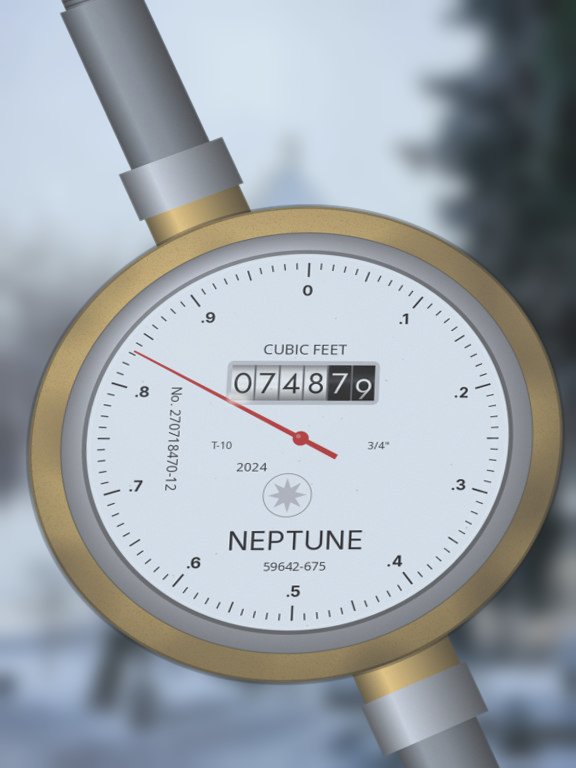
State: 74878.83 ft³
